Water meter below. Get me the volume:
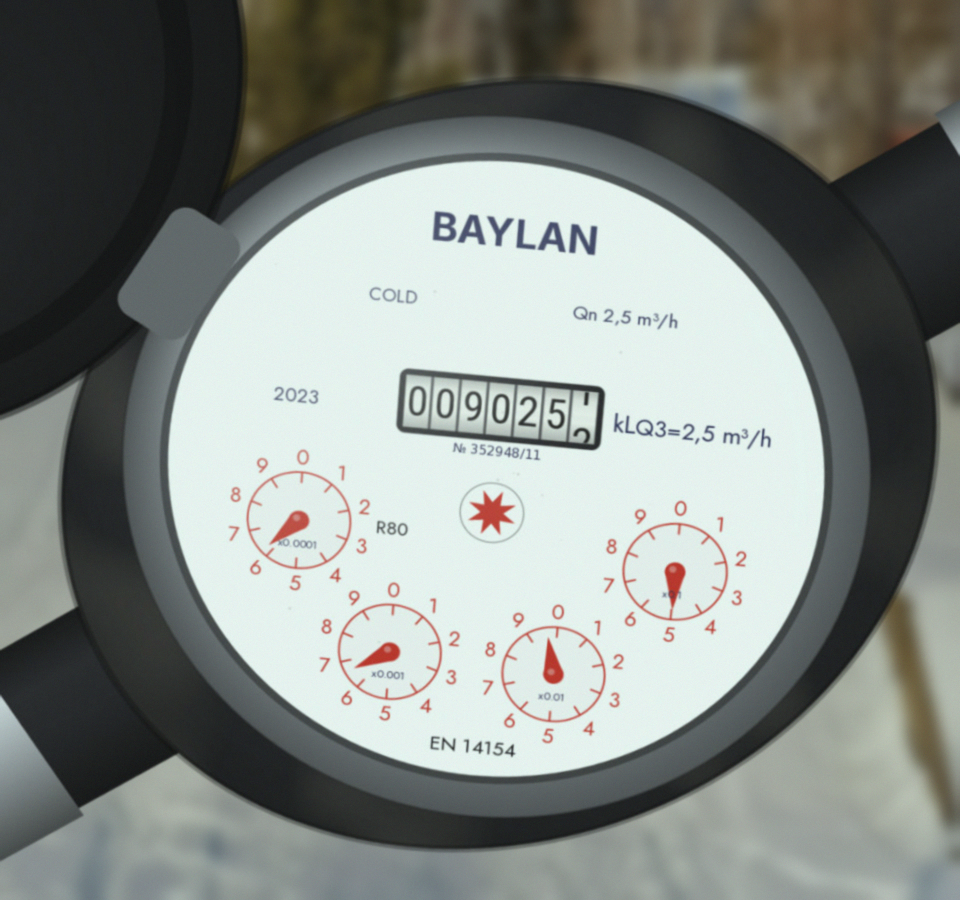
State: 90251.4966 kL
